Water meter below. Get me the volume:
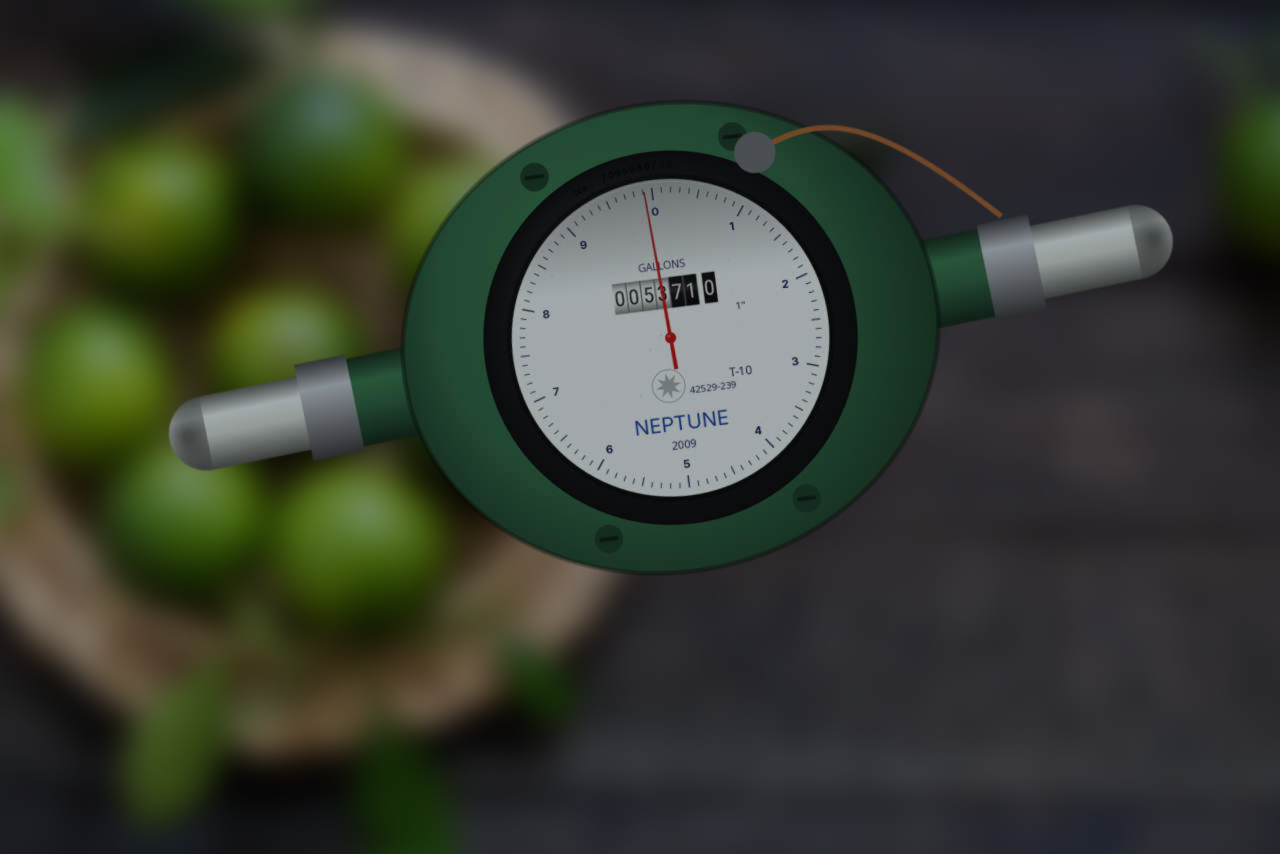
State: 53709.9 gal
